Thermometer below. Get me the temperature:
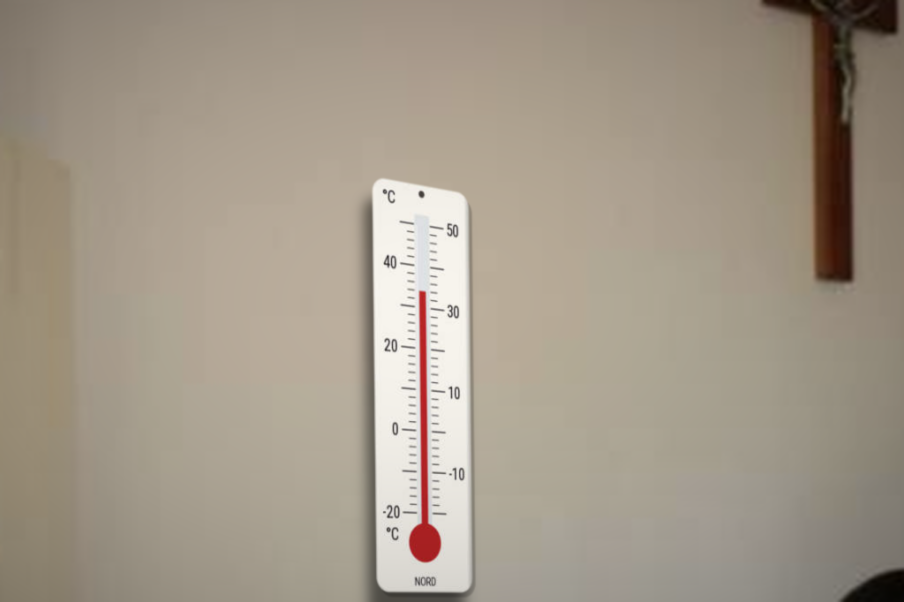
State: 34 °C
